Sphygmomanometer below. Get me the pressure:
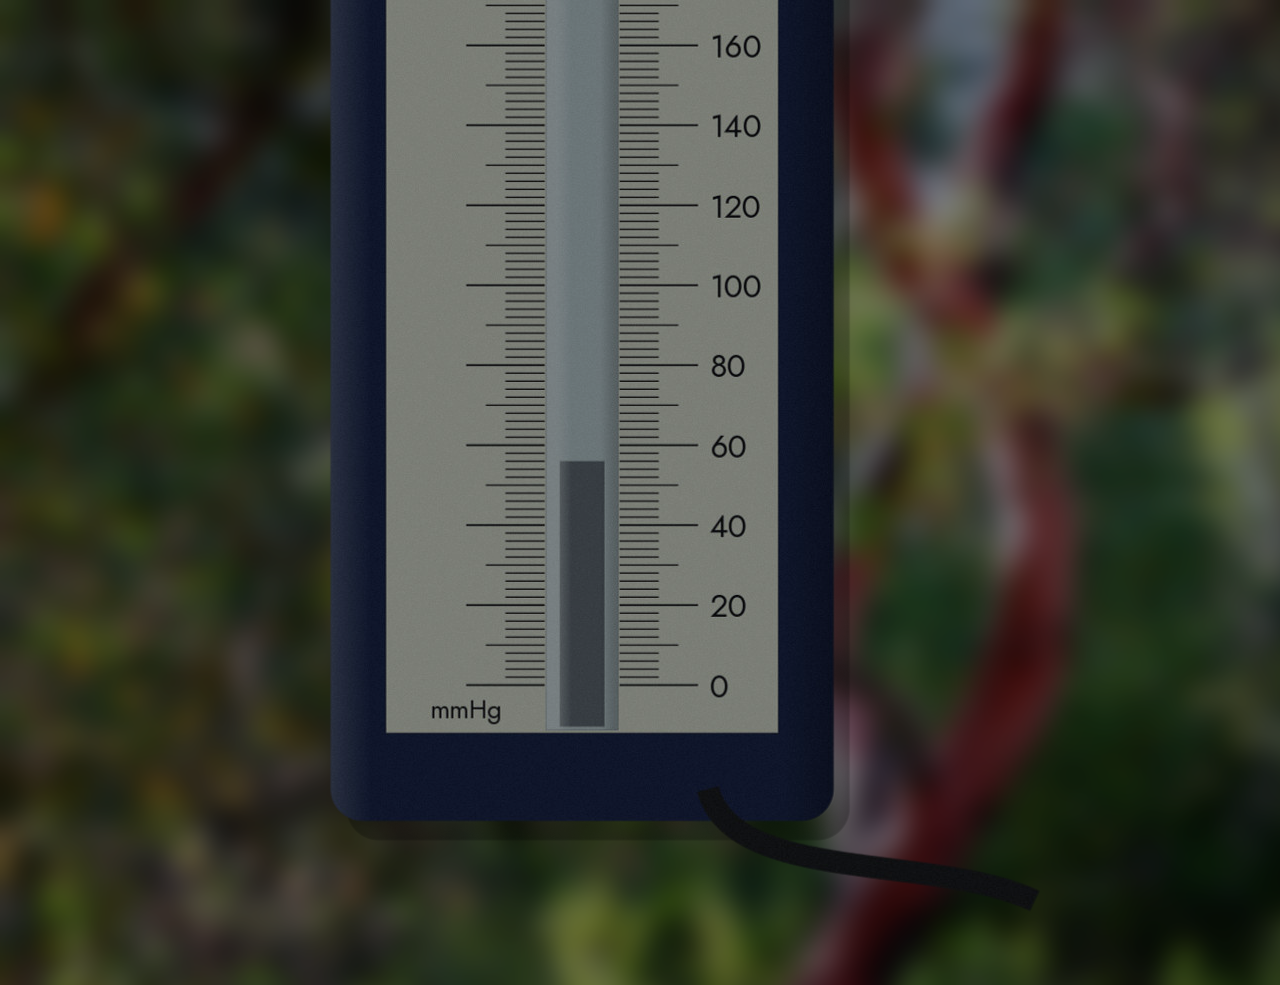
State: 56 mmHg
